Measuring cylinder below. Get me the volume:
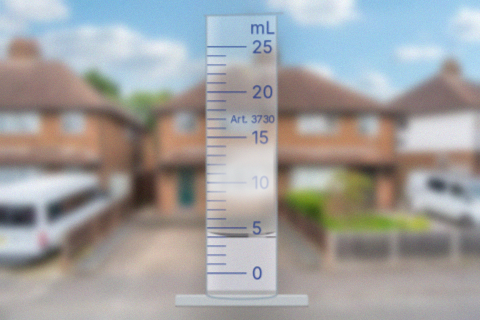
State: 4 mL
